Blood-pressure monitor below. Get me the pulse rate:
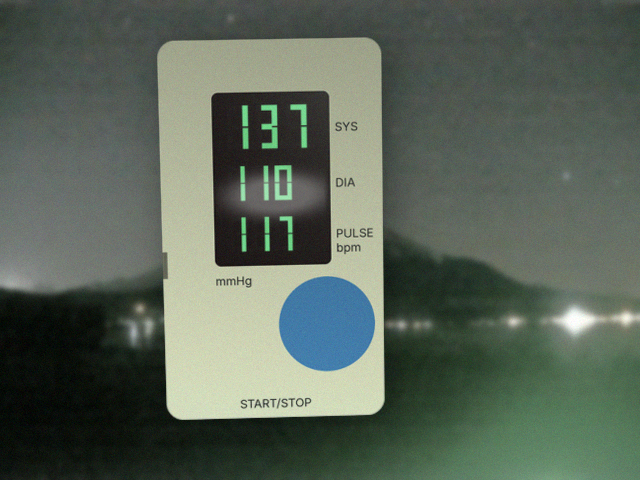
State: 117 bpm
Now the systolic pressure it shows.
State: 137 mmHg
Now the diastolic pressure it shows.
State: 110 mmHg
